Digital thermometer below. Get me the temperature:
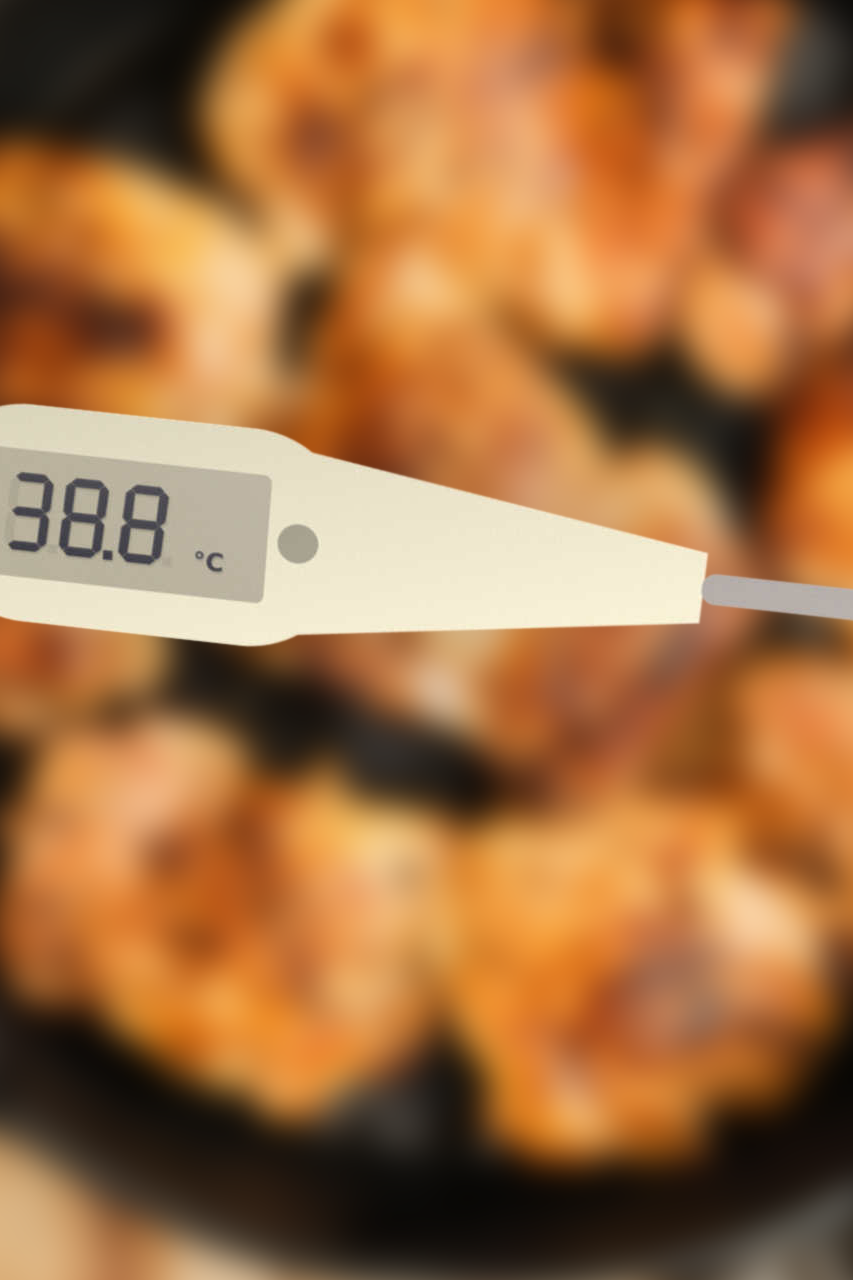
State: 38.8 °C
